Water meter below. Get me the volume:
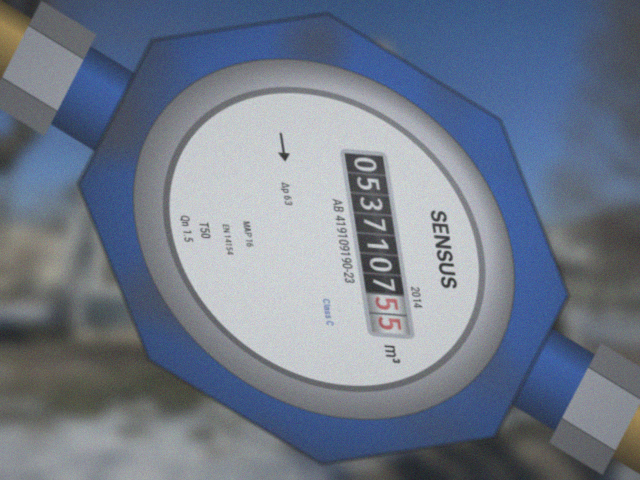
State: 537107.55 m³
